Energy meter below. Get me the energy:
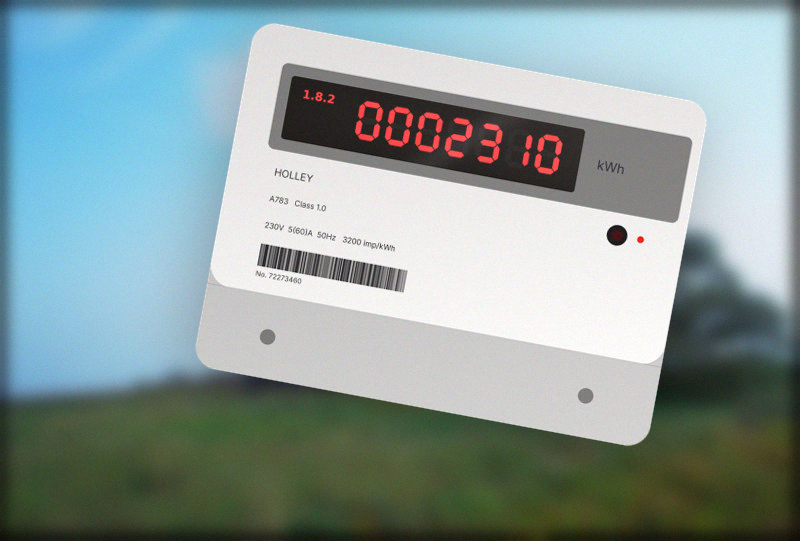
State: 2310 kWh
